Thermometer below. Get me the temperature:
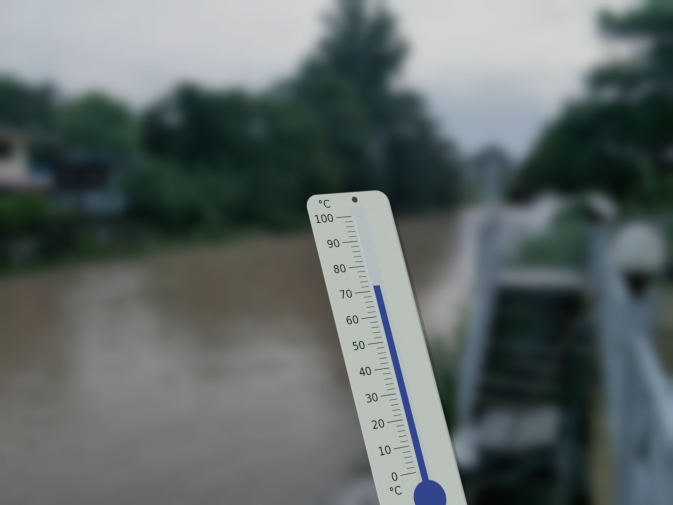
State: 72 °C
